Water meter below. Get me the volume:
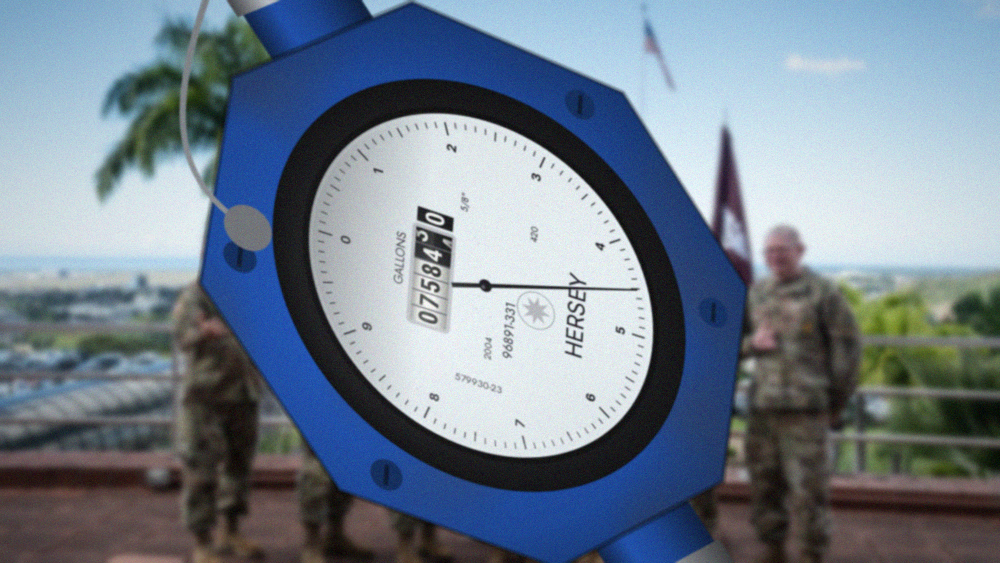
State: 758434.5 gal
